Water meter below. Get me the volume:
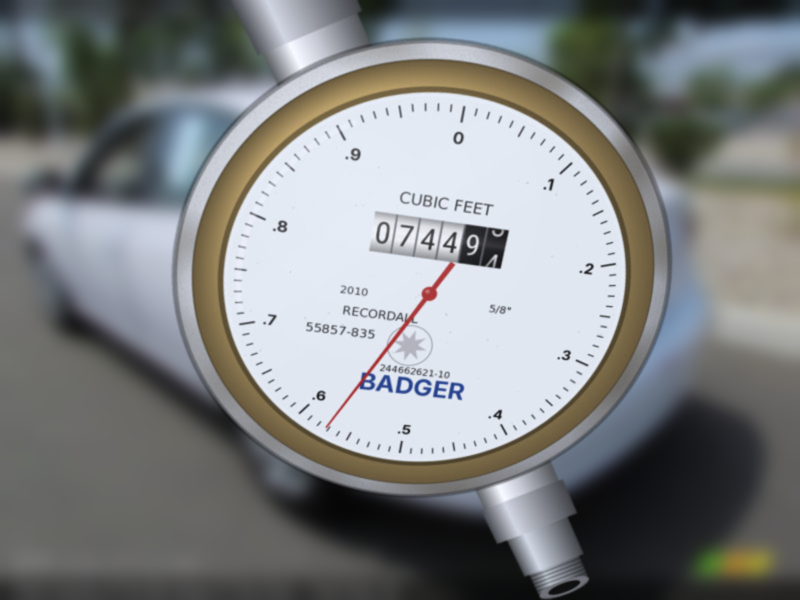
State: 74493.57 ft³
